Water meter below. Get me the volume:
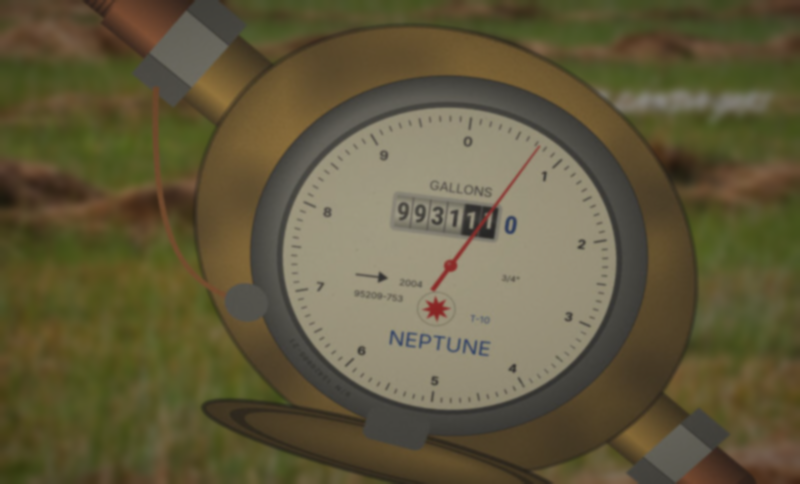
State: 9931110.7 gal
